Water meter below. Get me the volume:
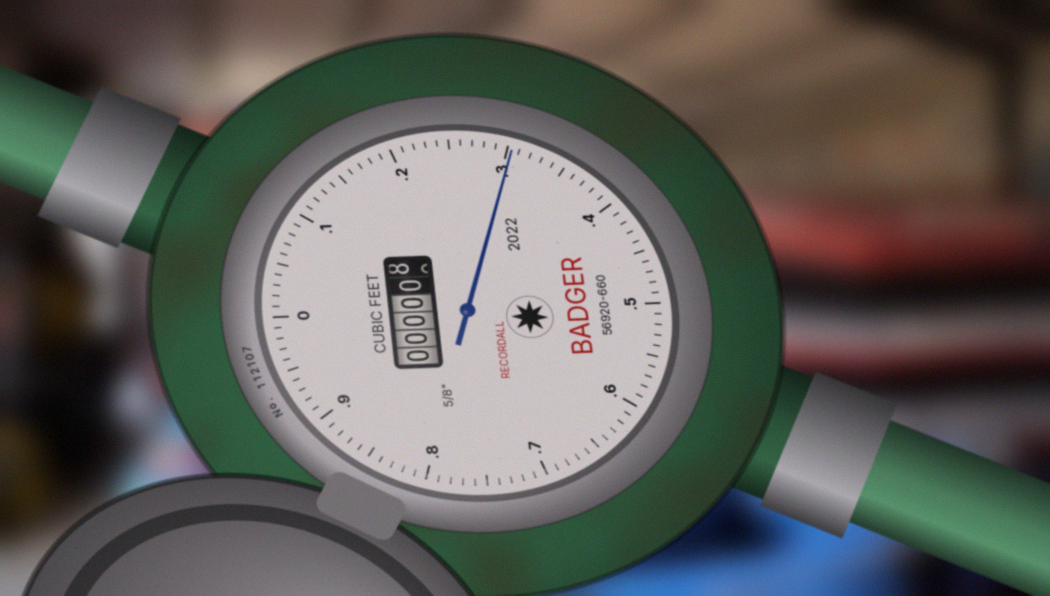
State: 8.30 ft³
